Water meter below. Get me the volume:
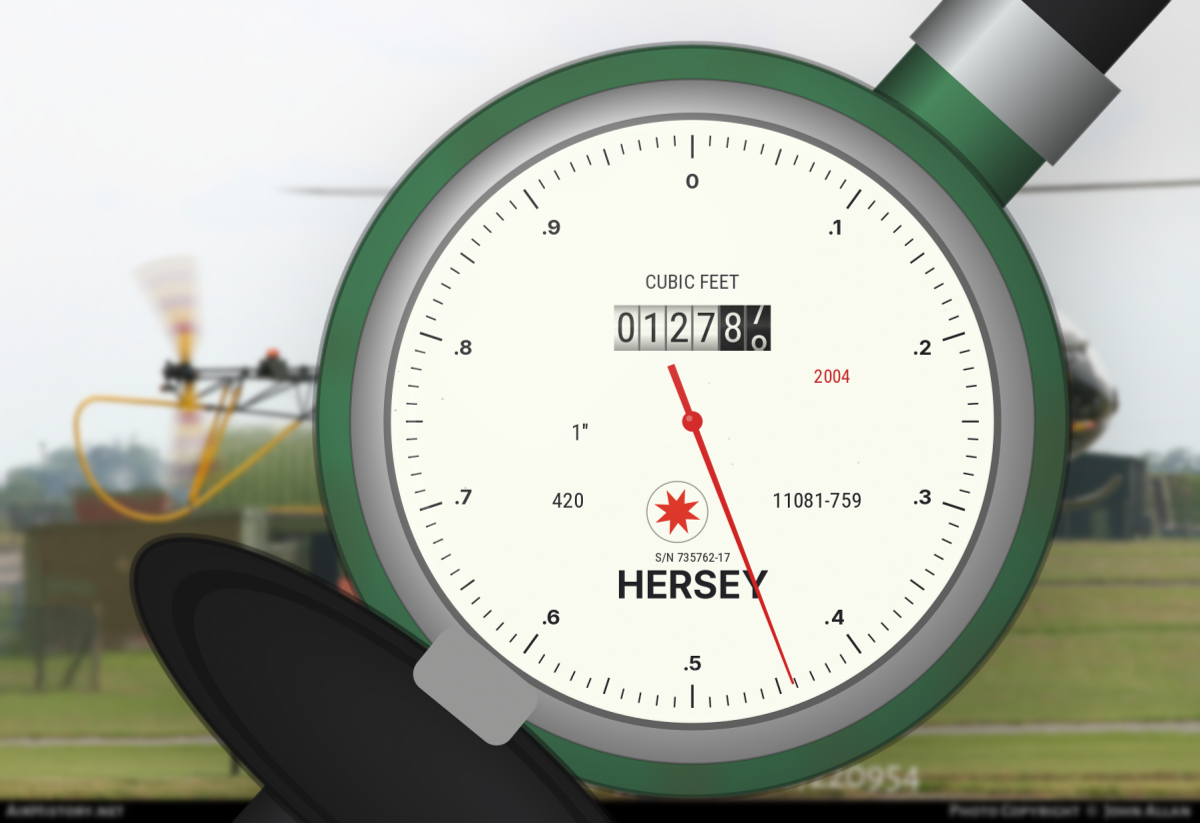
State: 12787.44 ft³
